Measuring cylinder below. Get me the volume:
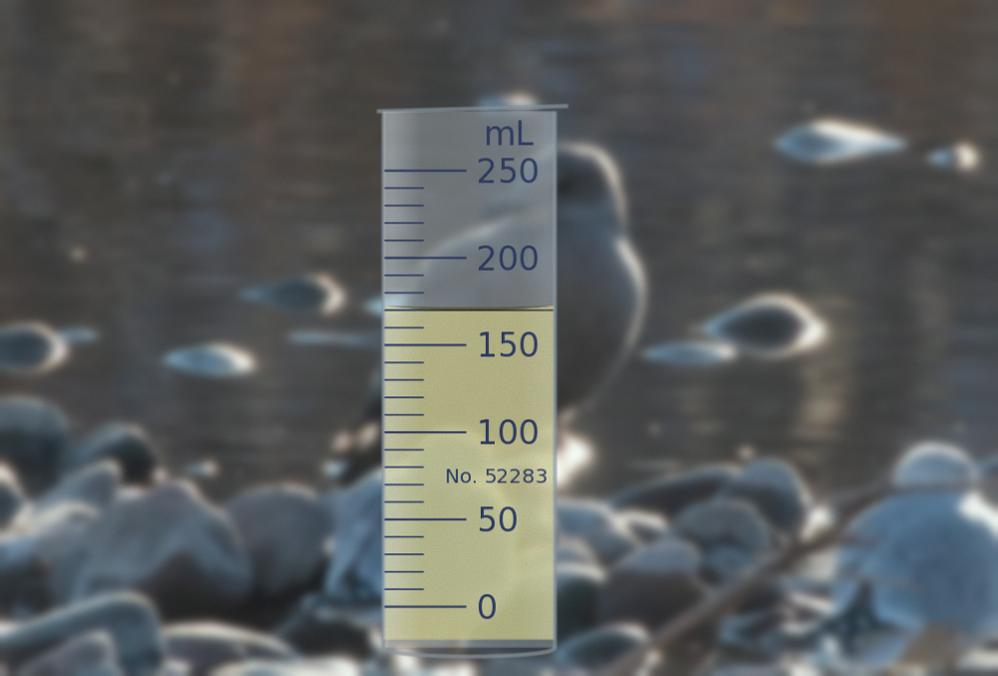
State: 170 mL
